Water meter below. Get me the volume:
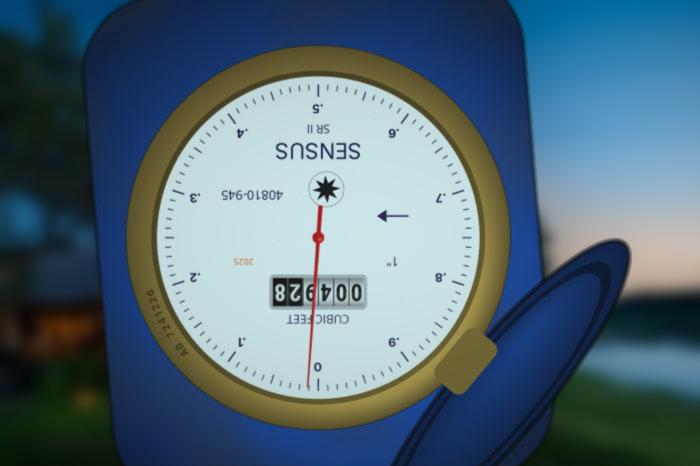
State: 4928.01 ft³
